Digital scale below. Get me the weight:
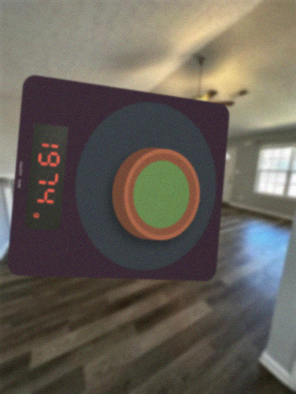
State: 1974 g
